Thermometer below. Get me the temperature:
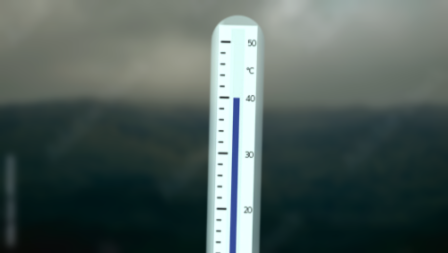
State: 40 °C
